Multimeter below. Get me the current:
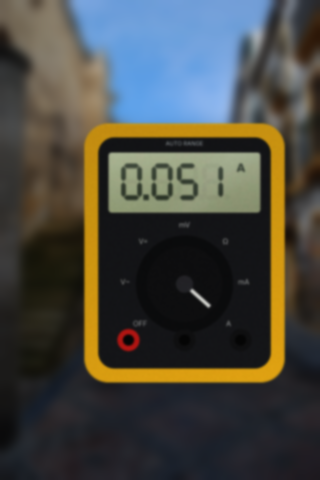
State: 0.051 A
